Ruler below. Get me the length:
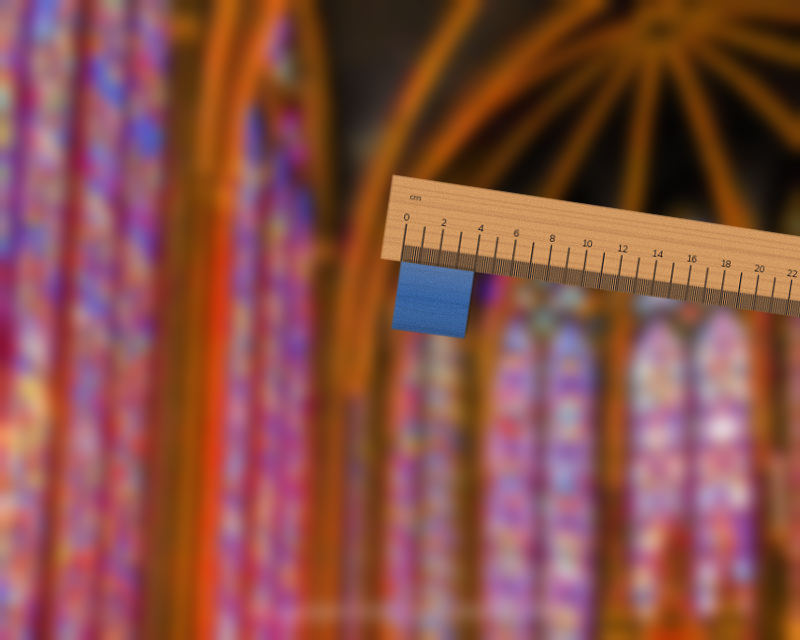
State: 4 cm
